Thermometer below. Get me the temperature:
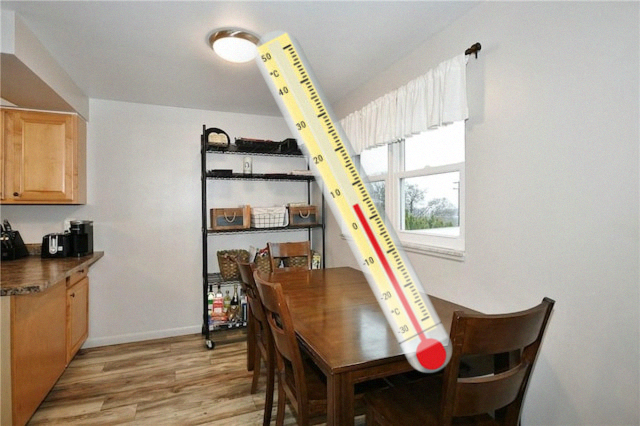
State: 5 °C
